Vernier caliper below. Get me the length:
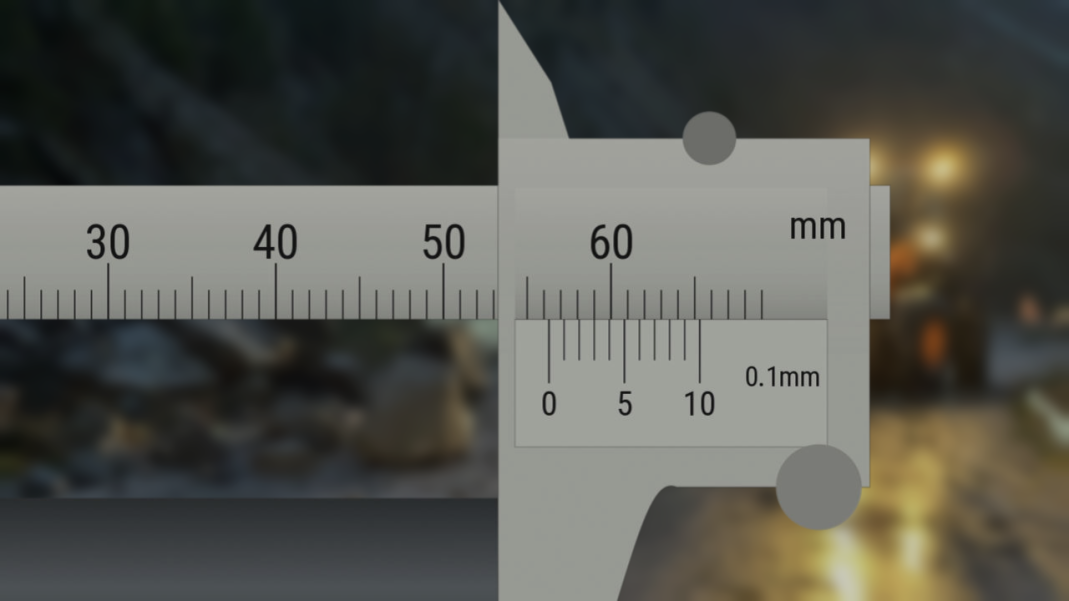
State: 56.3 mm
